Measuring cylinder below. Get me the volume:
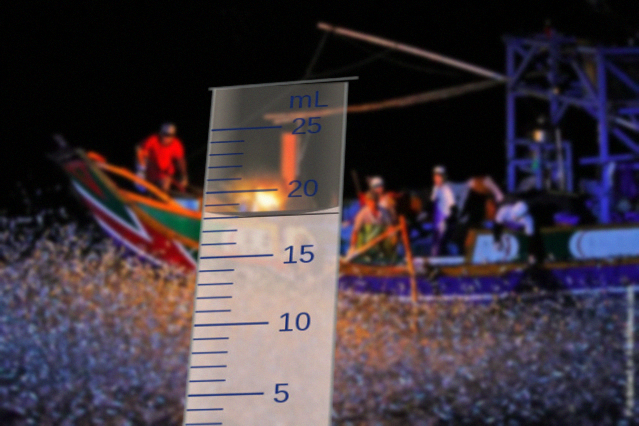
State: 18 mL
